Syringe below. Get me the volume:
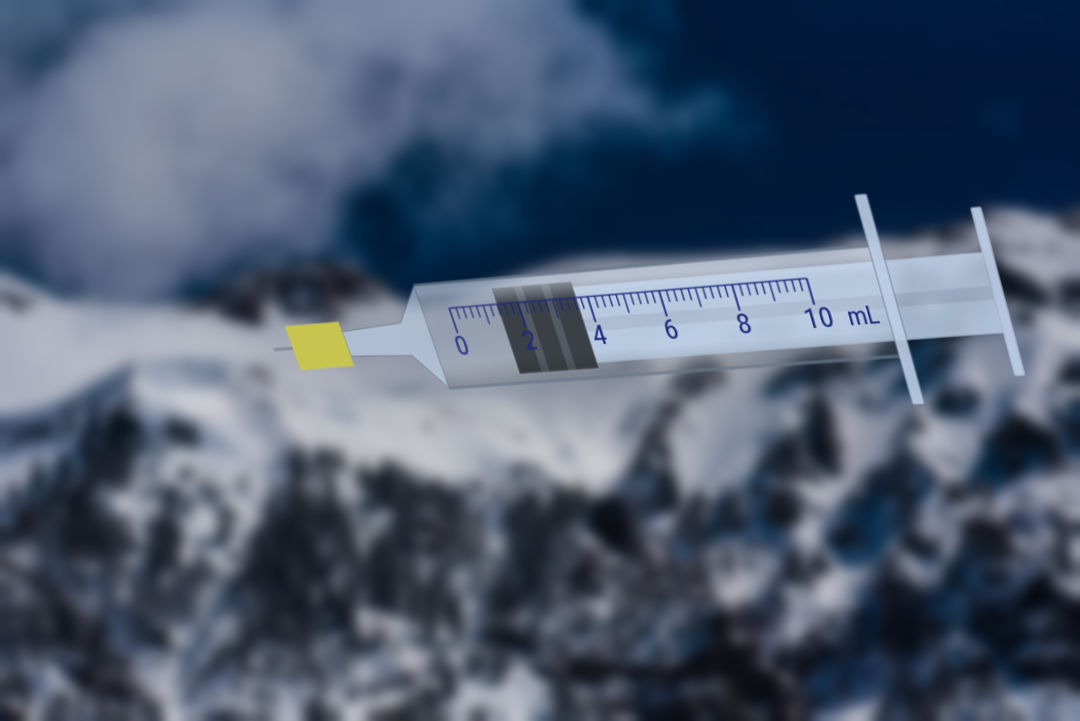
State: 1.4 mL
